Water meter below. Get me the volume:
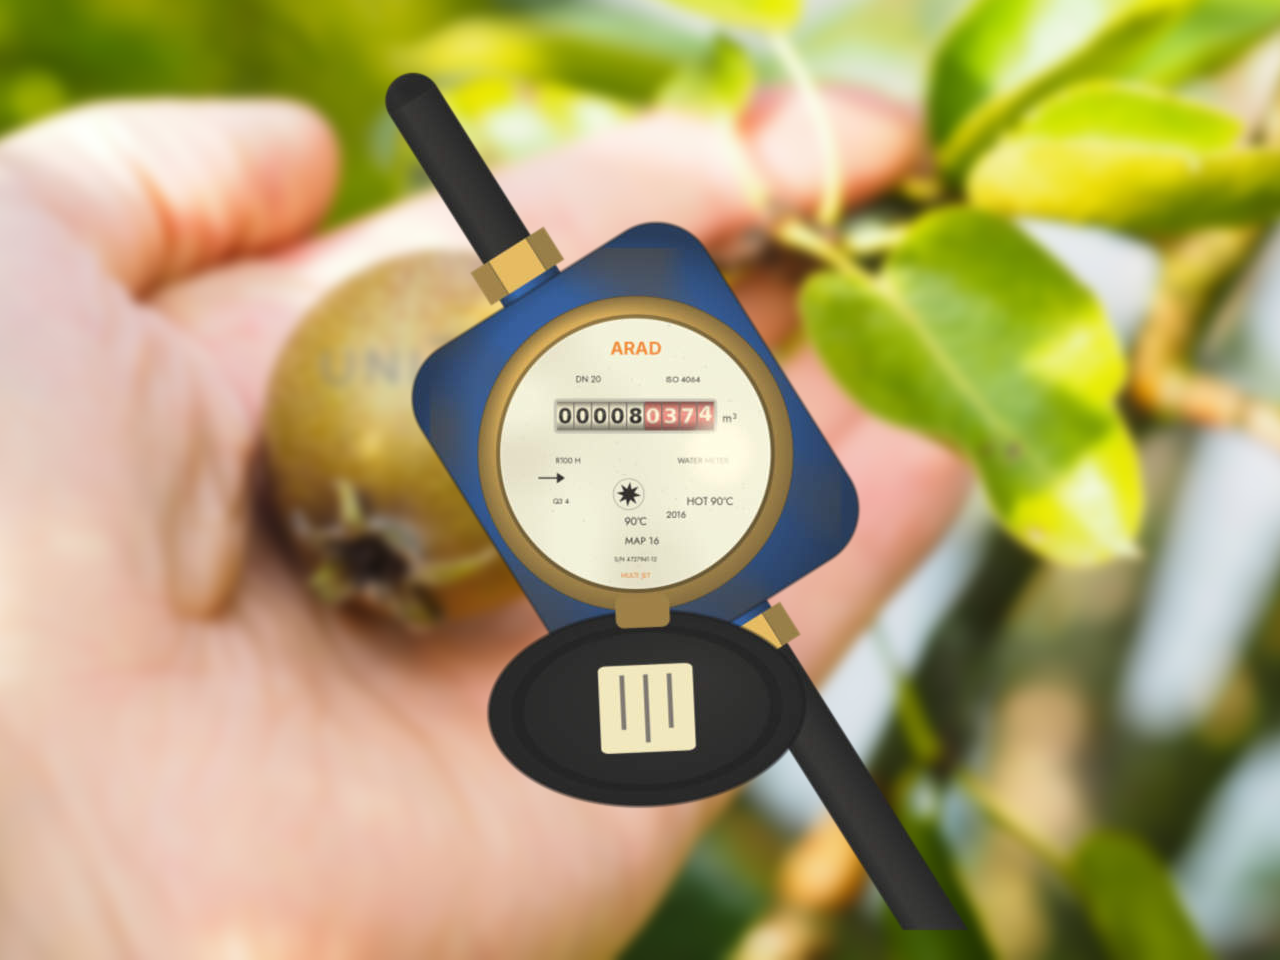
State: 8.0374 m³
